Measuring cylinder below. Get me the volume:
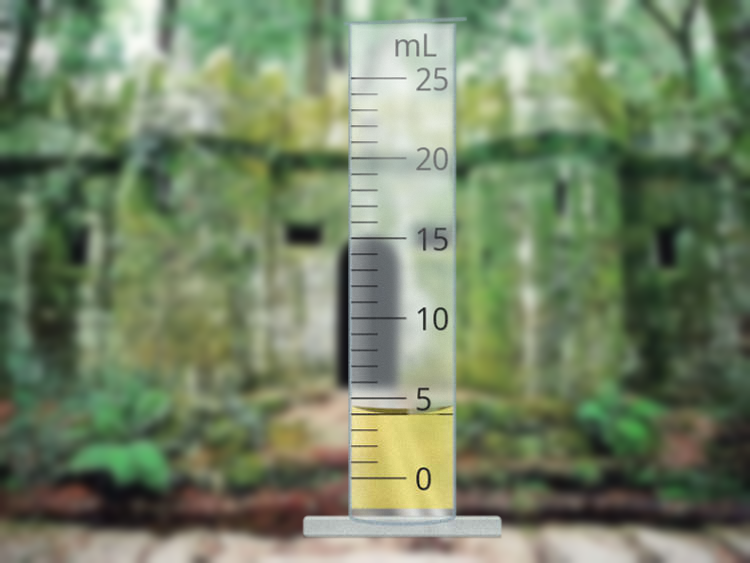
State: 4 mL
